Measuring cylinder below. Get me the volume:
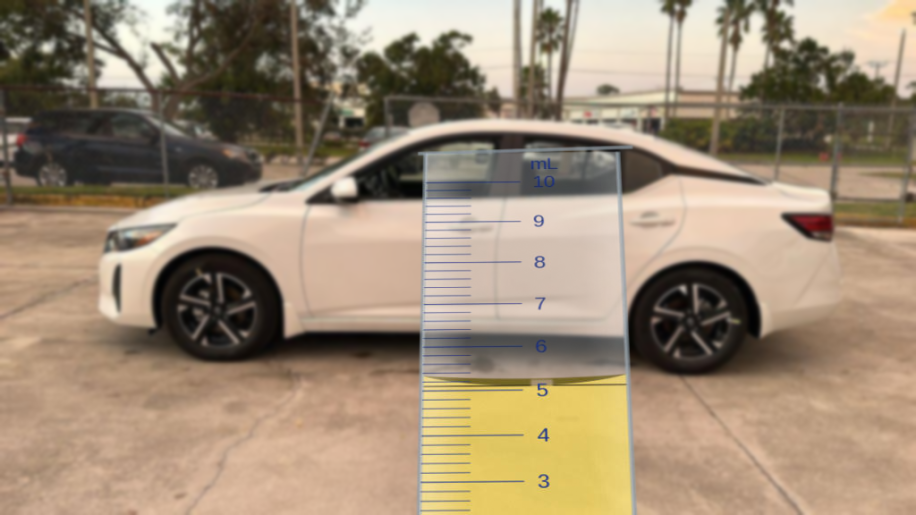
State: 5.1 mL
